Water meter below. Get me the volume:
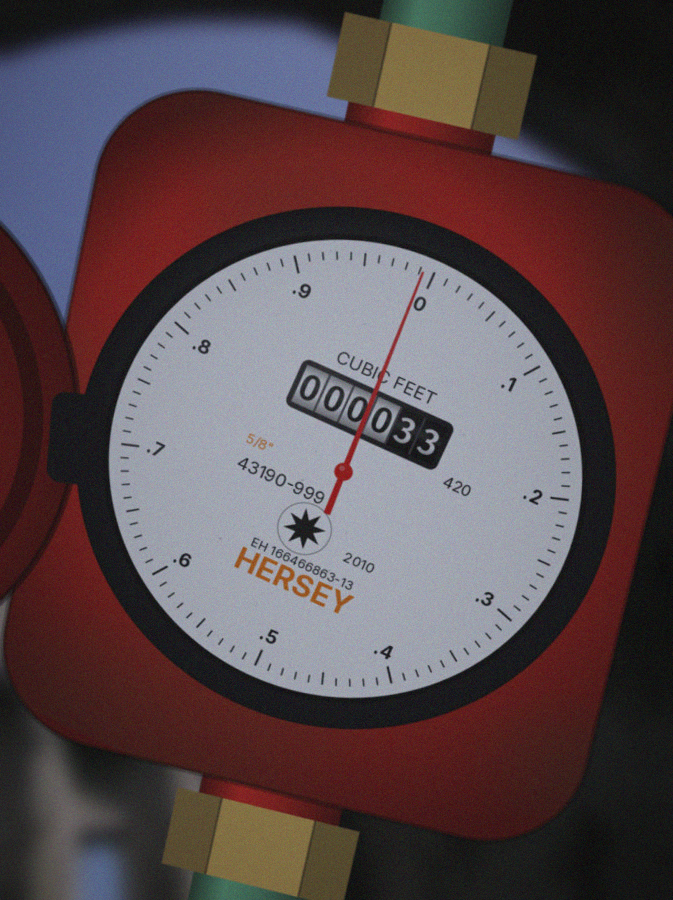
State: 32.99 ft³
